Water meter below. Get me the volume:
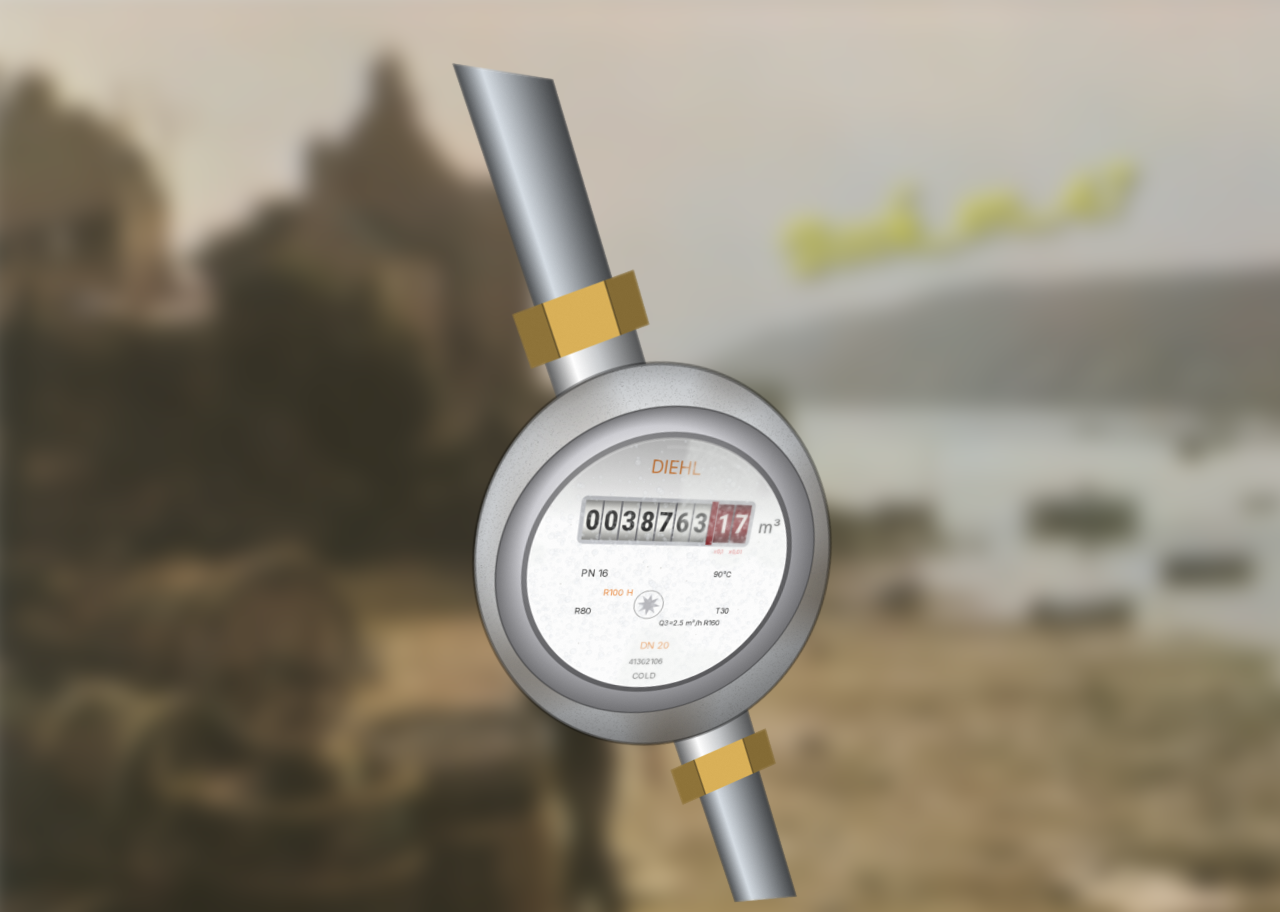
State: 38763.17 m³
